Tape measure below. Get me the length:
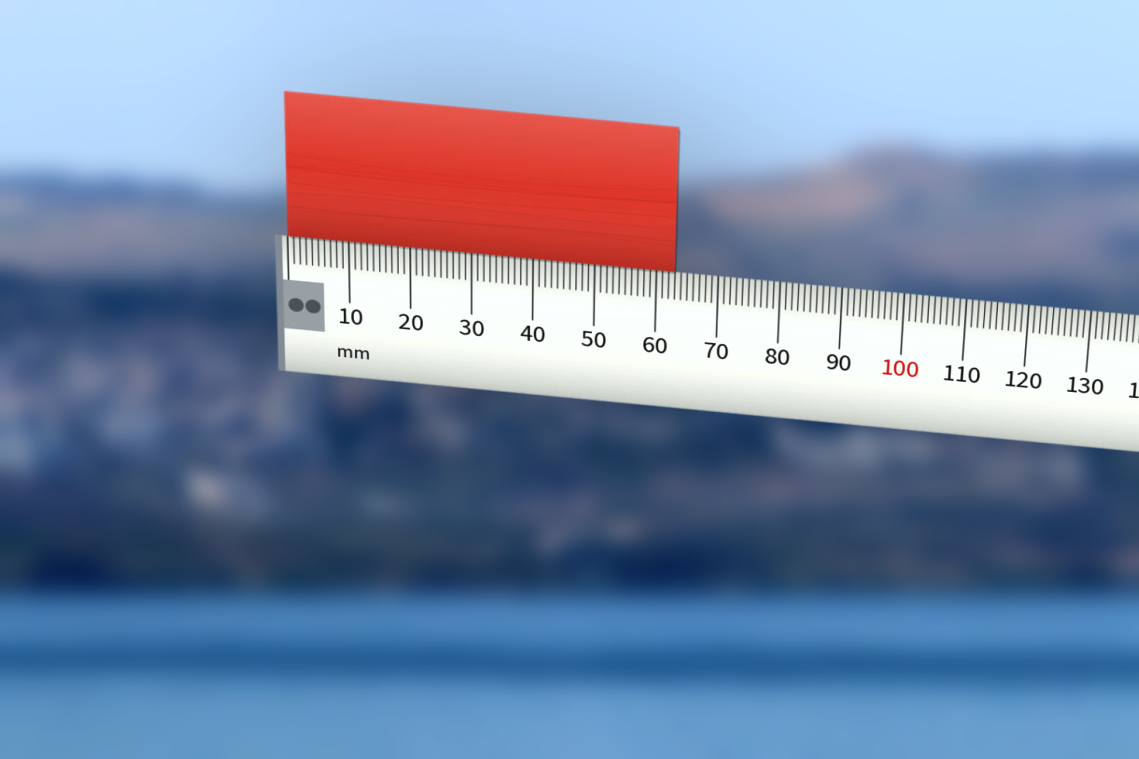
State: 63 mm
